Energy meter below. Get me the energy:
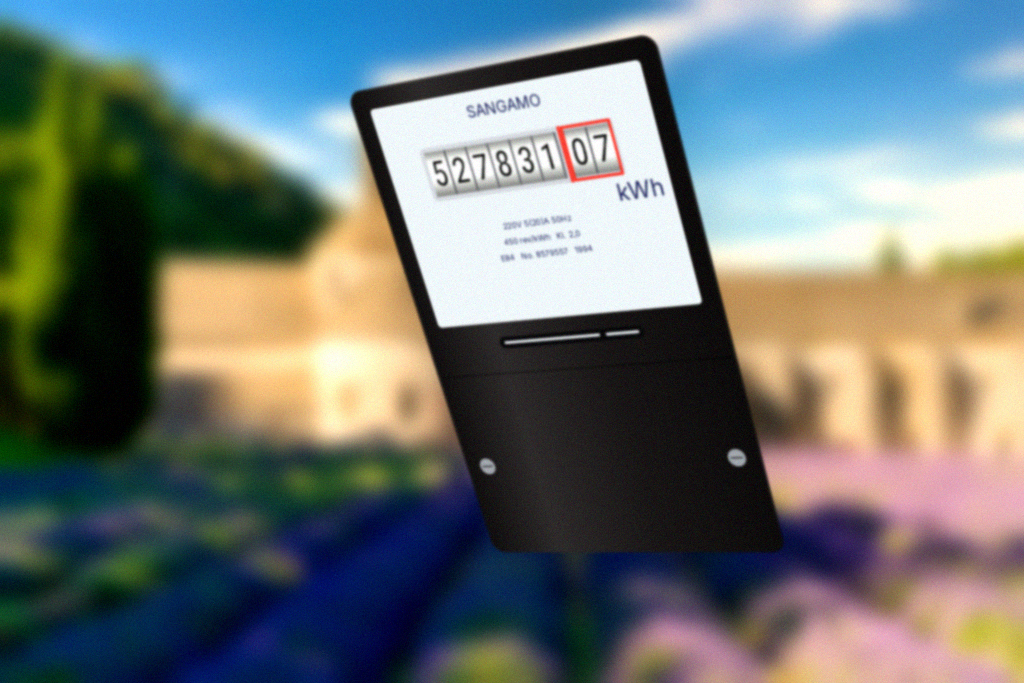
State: 527831.07 kWh
